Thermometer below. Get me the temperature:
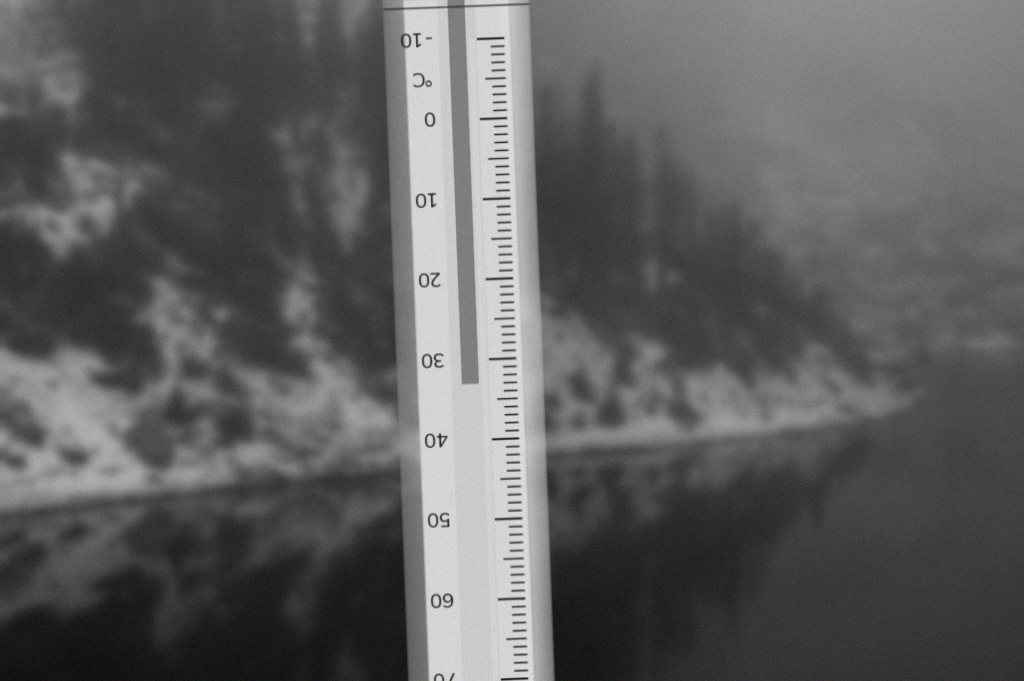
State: 33 °C
